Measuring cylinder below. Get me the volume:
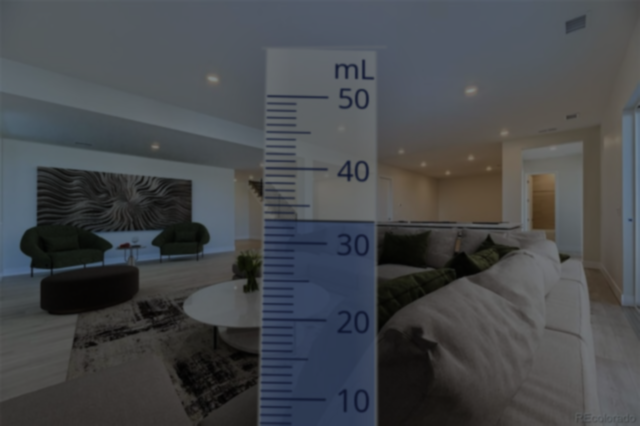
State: 33 mL
